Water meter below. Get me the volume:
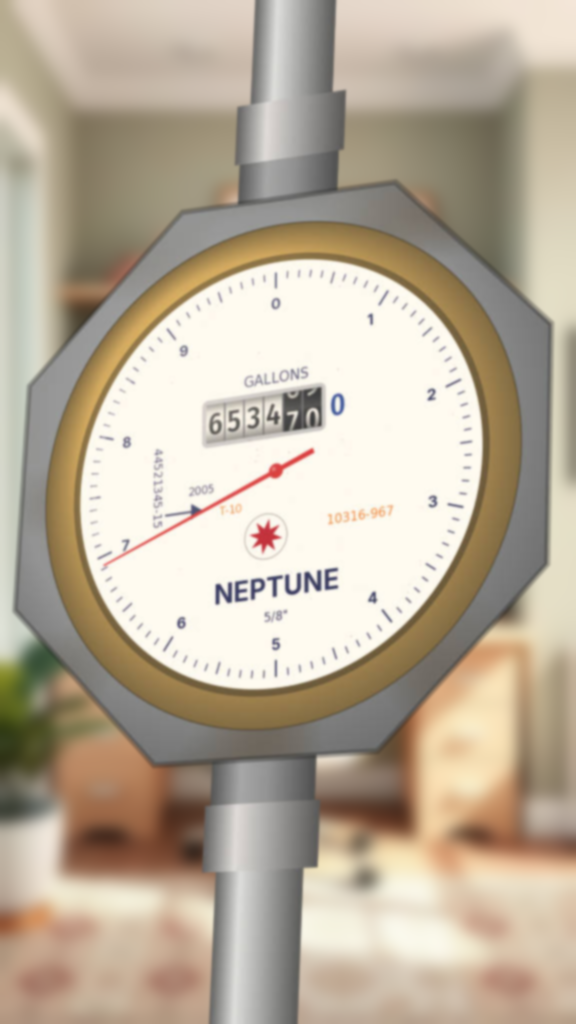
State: 6534696.9 gal
